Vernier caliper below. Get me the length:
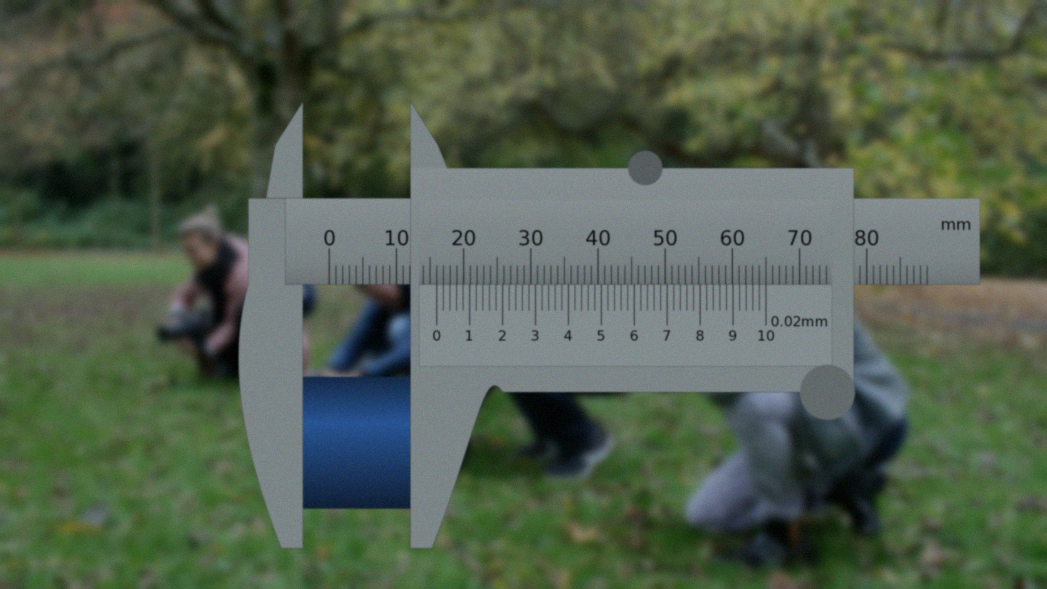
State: 16.0 mm
